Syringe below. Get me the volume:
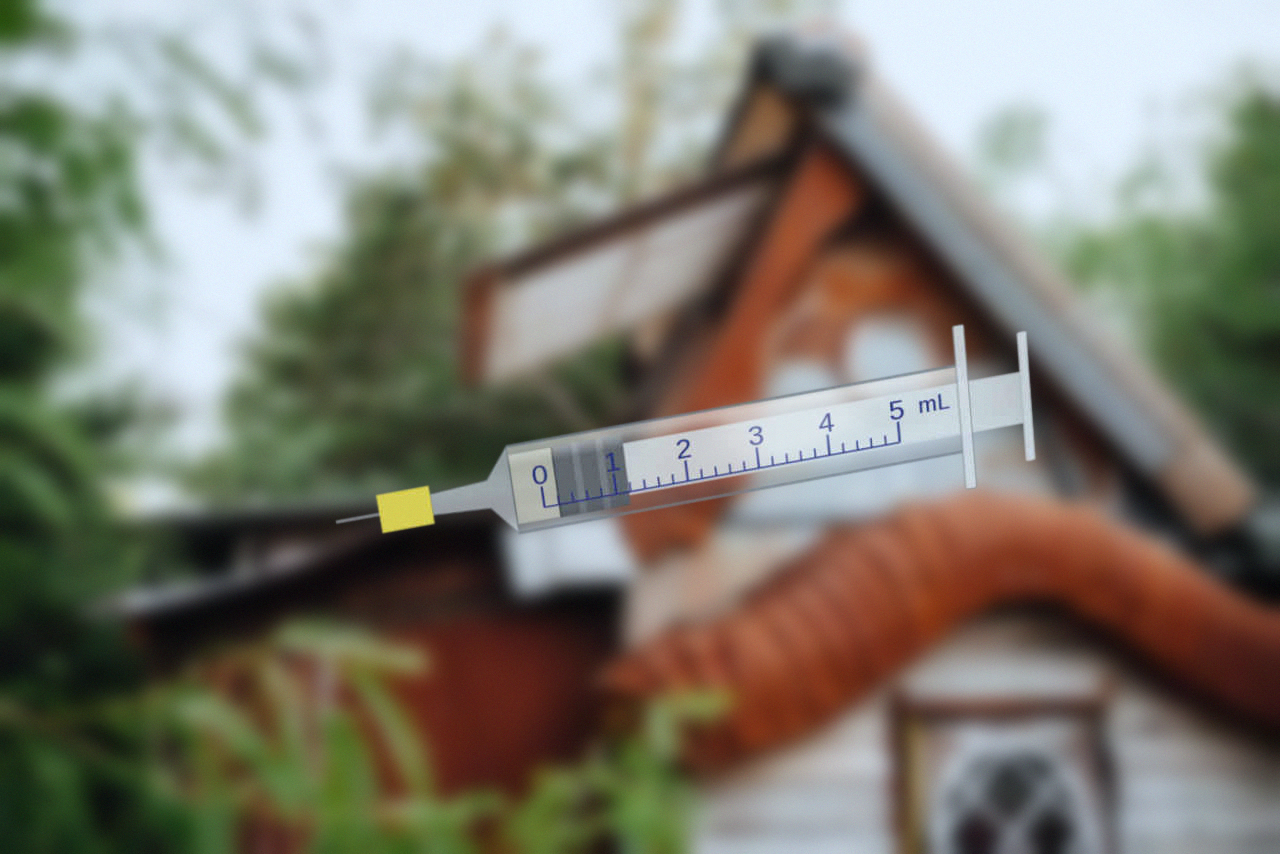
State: 0.2 mL
